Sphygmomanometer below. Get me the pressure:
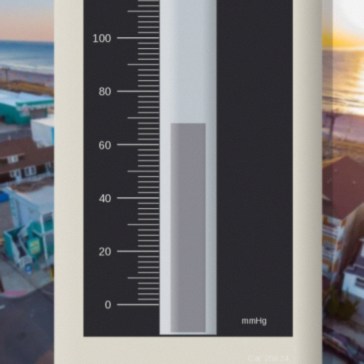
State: 68 mmHg
